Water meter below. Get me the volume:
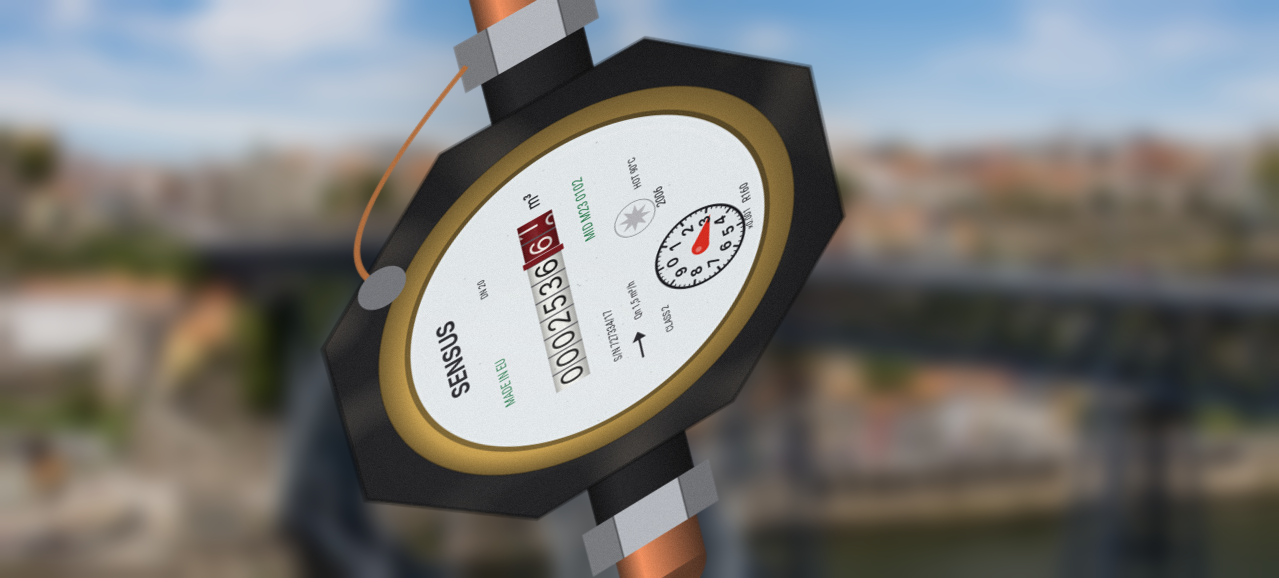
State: 2536.613 m³
